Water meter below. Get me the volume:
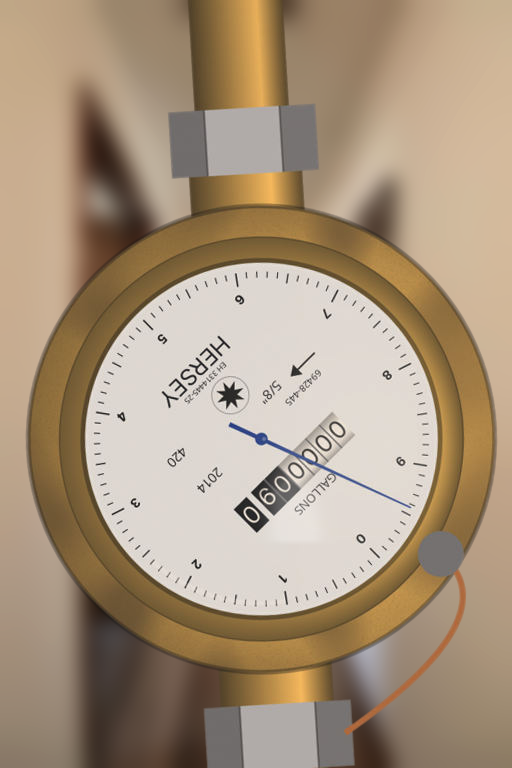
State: 89.4 gal
